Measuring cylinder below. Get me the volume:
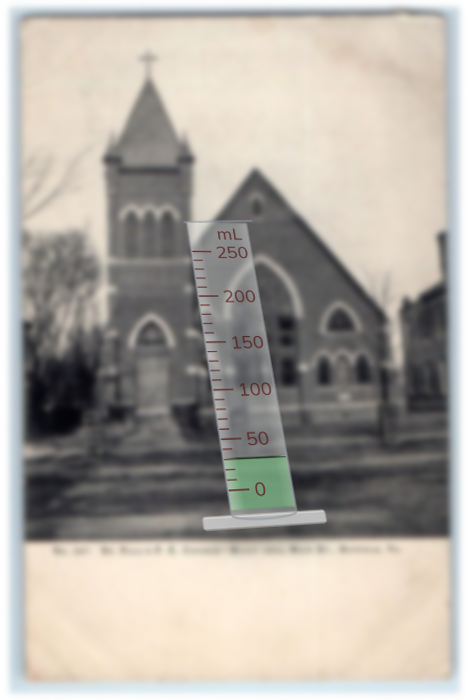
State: 30 mL
